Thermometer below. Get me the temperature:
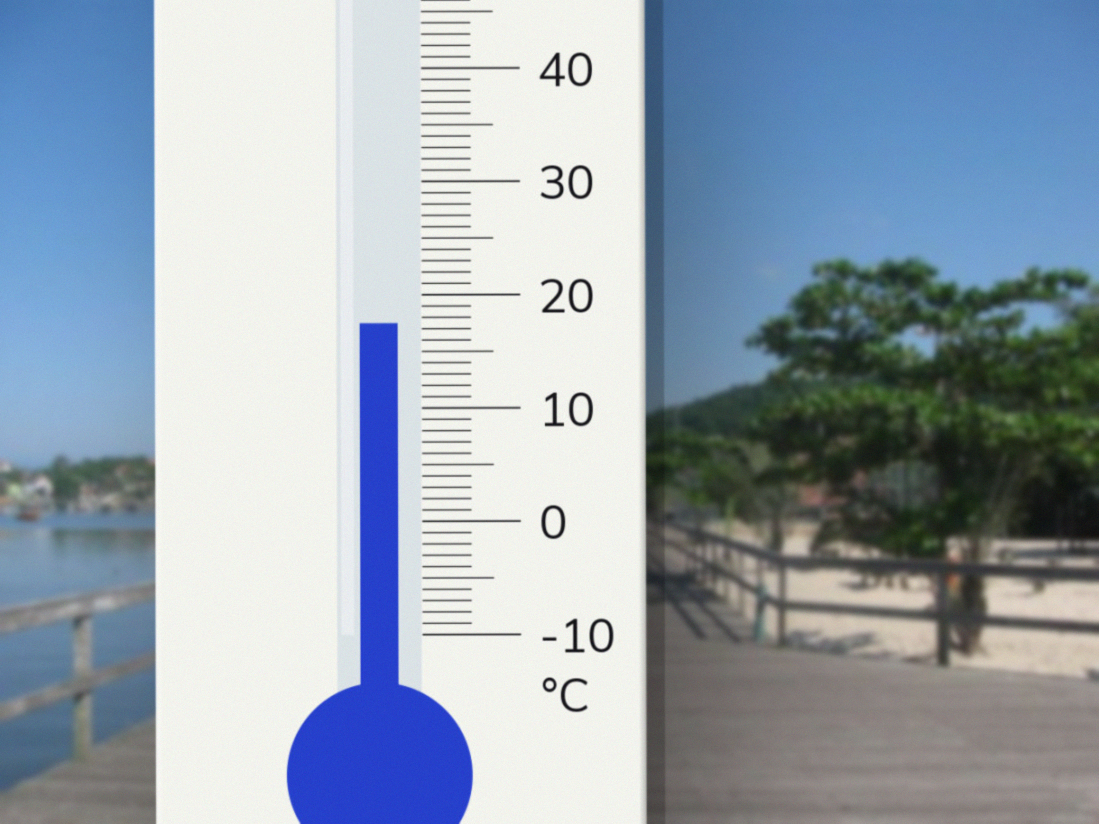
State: 17.5 °C
